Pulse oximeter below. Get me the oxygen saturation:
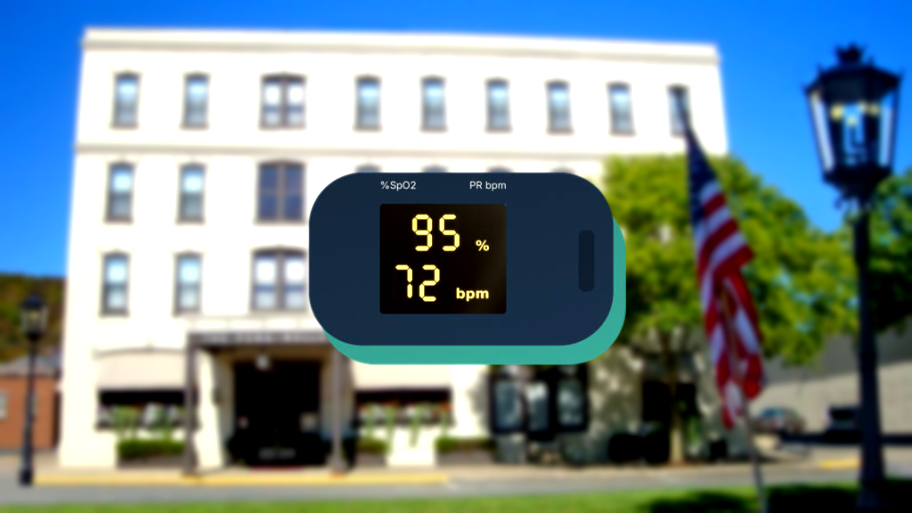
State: 95 %
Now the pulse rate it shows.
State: 72 bpm
